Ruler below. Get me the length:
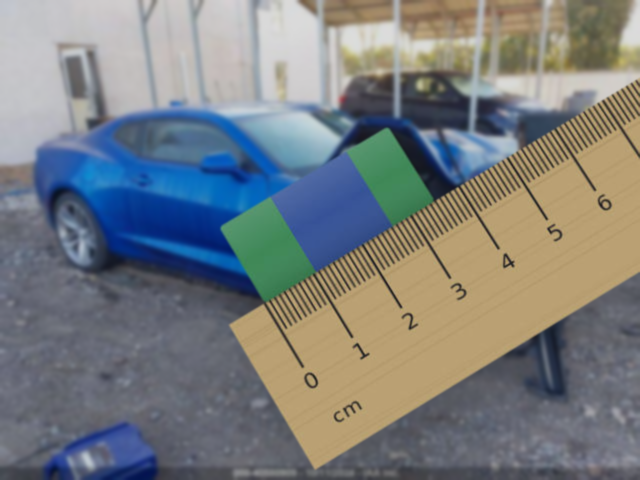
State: 3.5 cm
